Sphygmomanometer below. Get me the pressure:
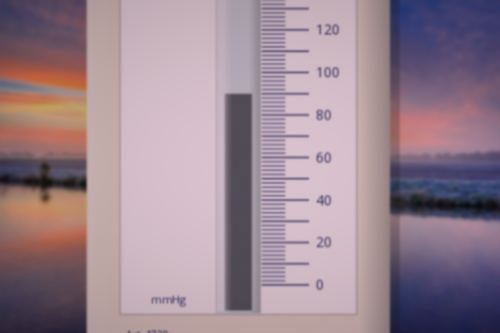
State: 90 mmHg
